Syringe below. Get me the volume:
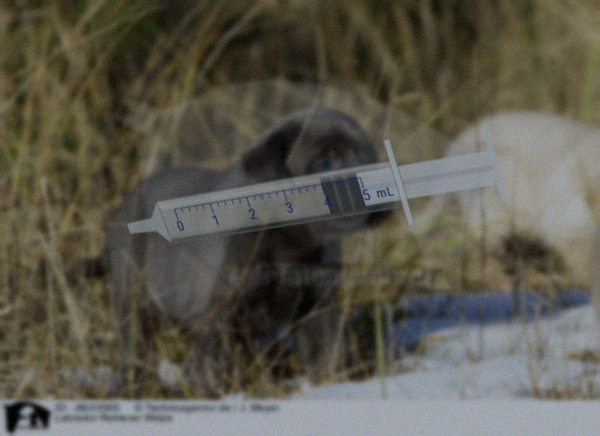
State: 4 mL
